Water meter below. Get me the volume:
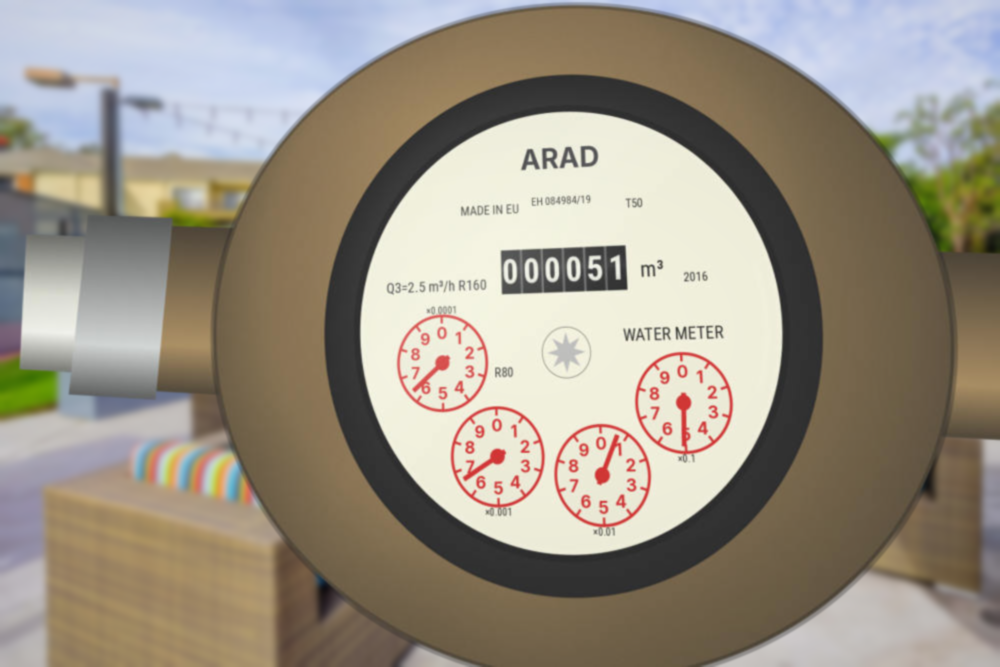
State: 51.5066 m³
